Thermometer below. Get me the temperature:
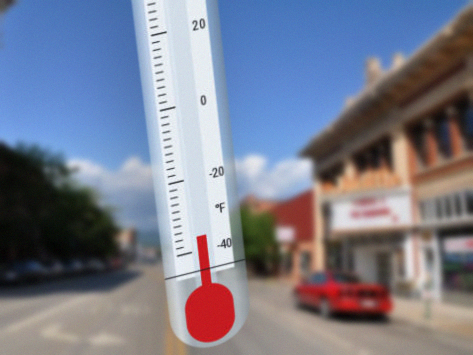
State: -36 °F
